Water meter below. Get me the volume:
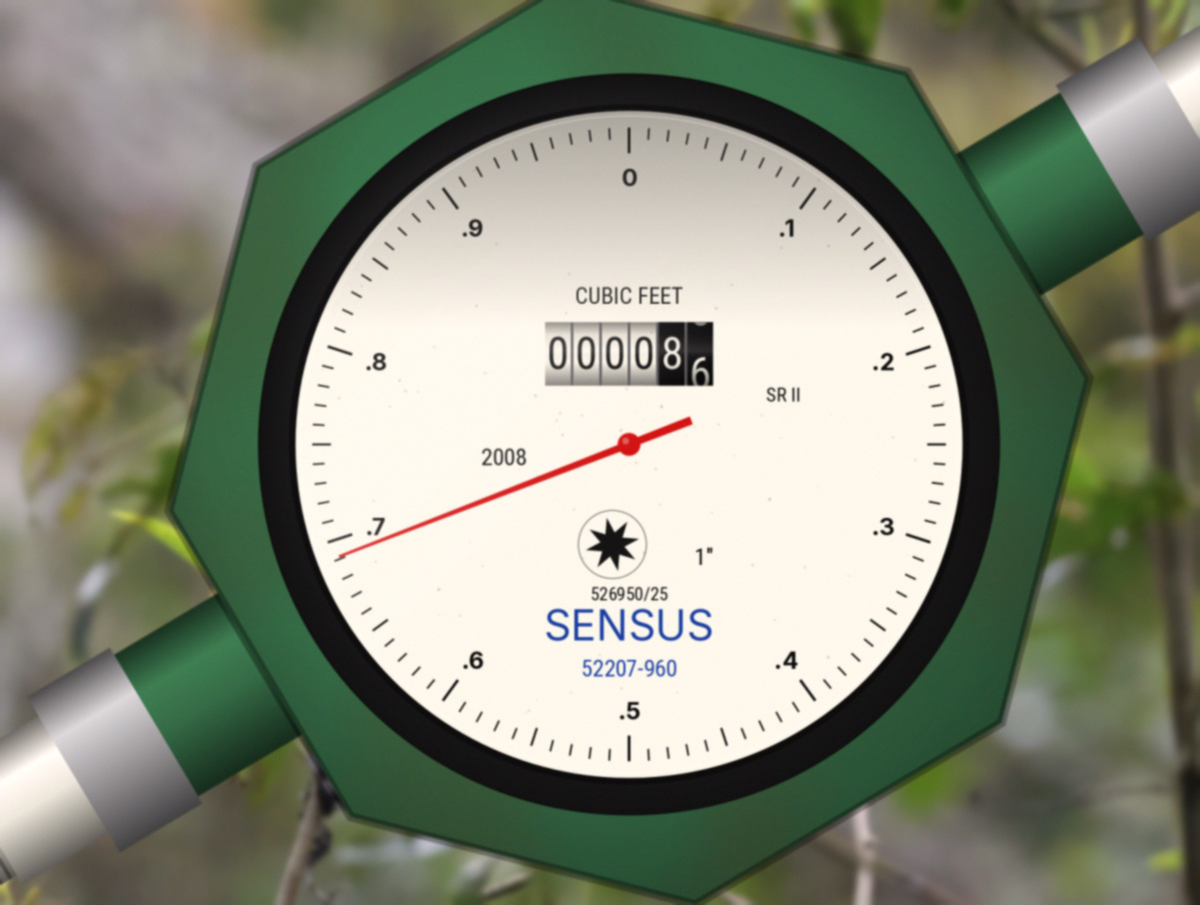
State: 85.69 ft³
